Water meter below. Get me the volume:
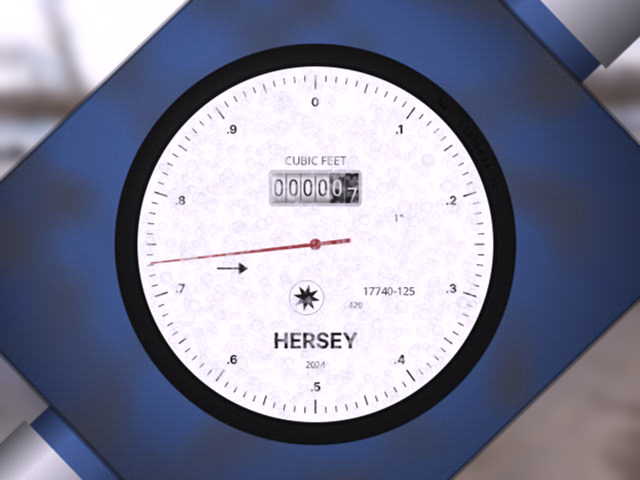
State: 6.73 ft³
